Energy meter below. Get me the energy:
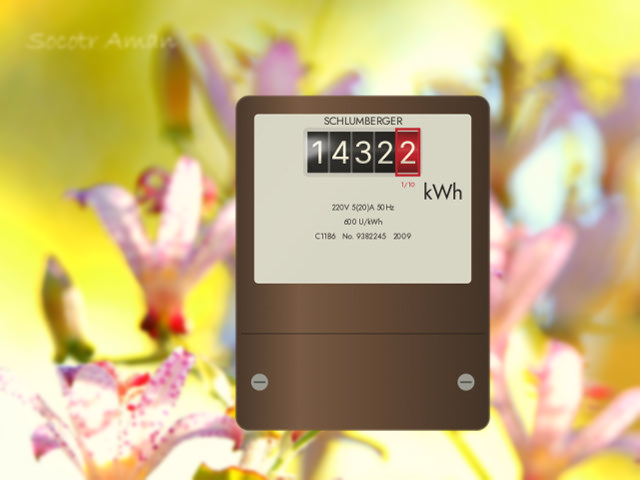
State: 1432.2 kWh
